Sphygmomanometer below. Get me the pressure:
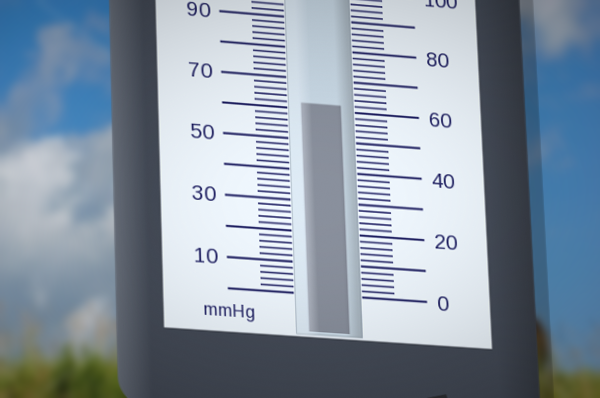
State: 62 mmHg
